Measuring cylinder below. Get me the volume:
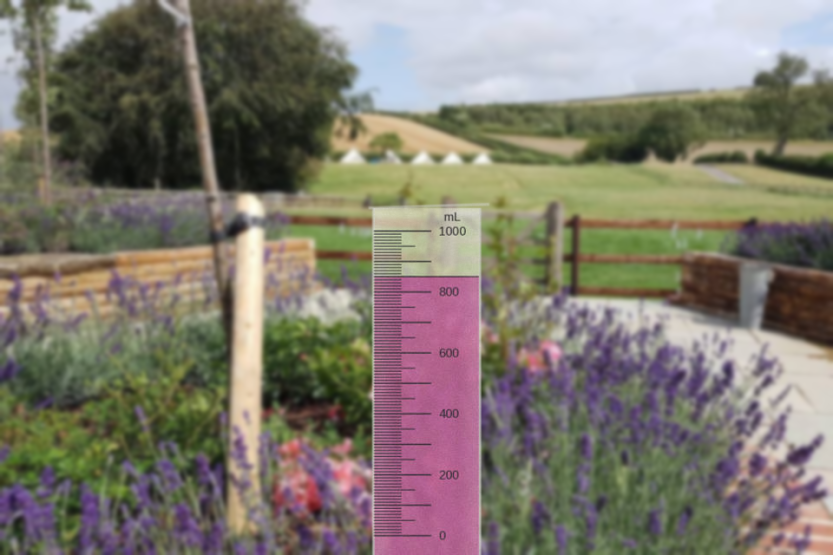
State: 850 mL
